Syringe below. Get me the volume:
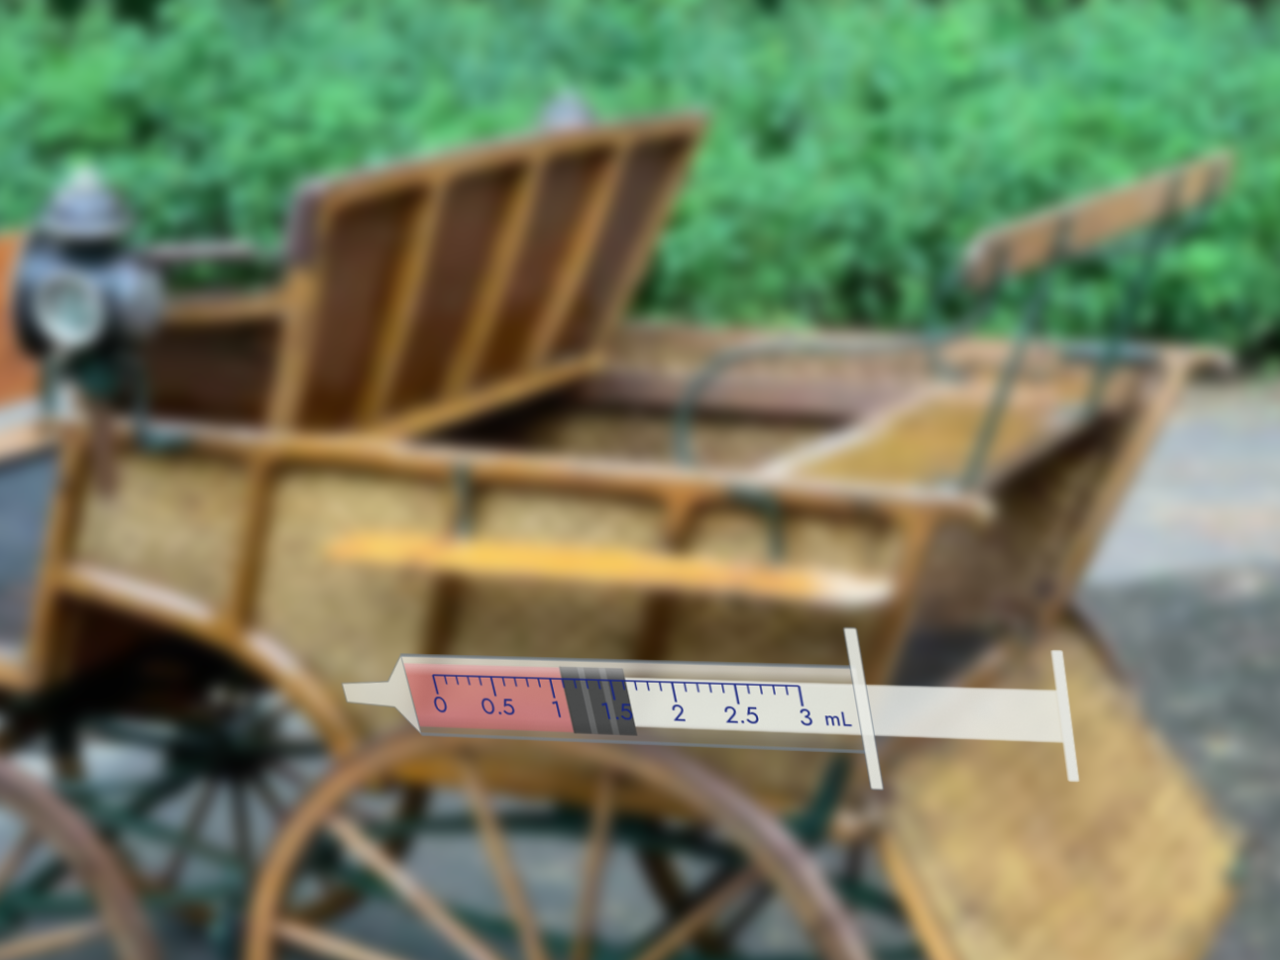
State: 1.1 mL
